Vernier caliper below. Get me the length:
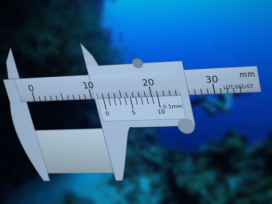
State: 12.0 mm
